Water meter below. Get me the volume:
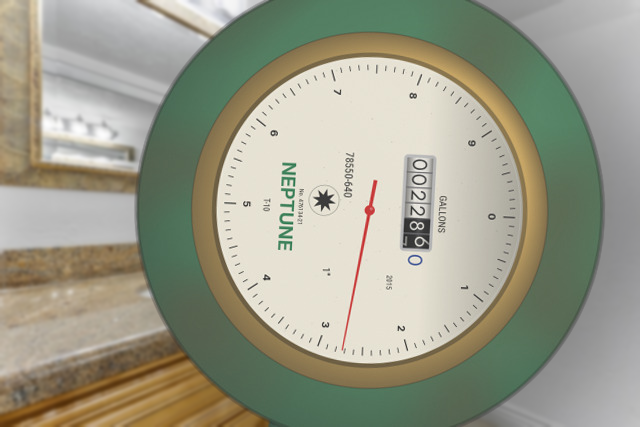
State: 22862.7 gal
